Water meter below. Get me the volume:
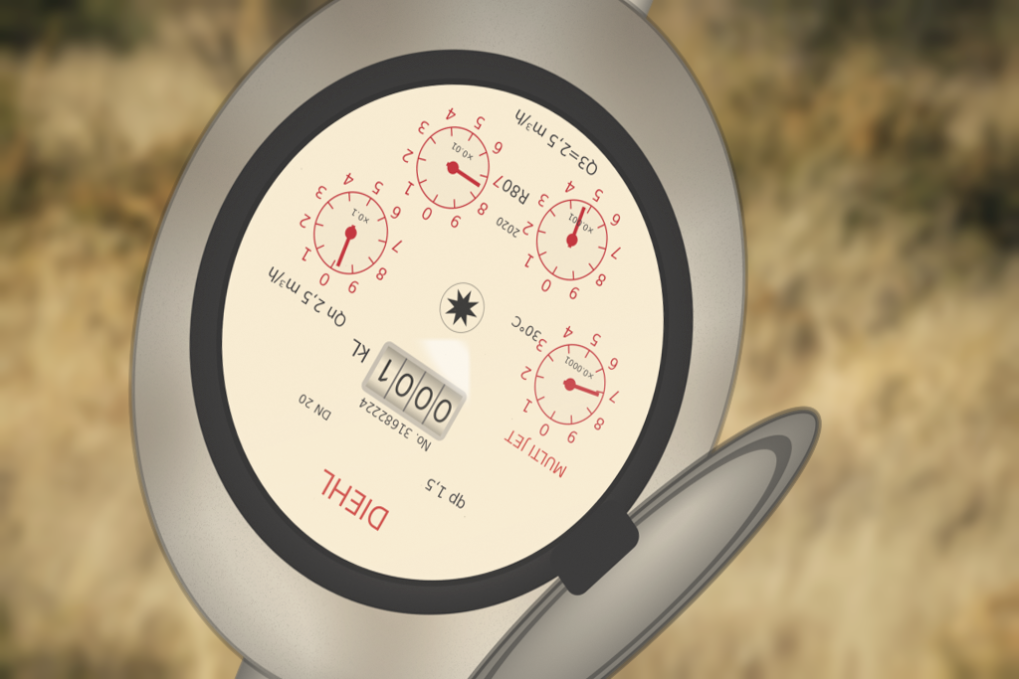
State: 0.9747 kL
